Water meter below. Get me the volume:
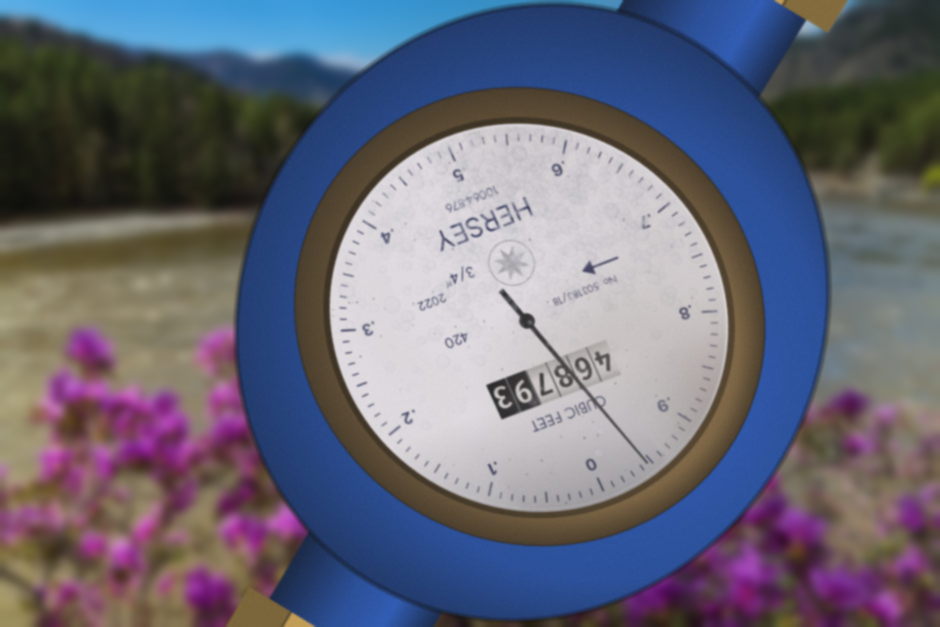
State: 468792.95 ft³
